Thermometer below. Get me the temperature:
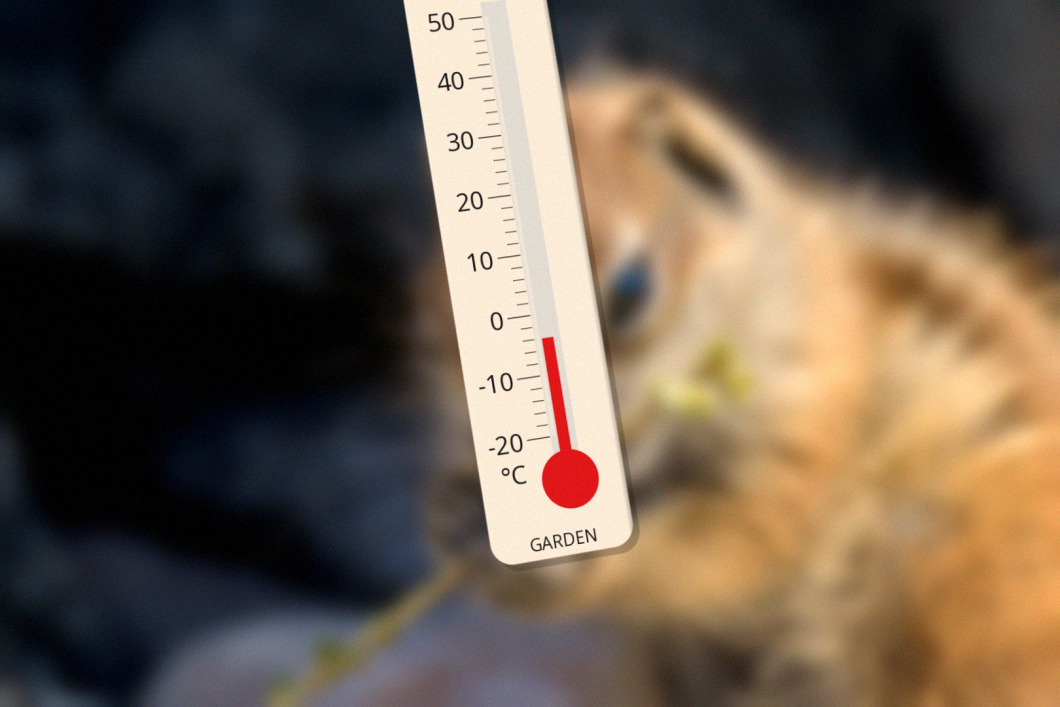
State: -4 °C
